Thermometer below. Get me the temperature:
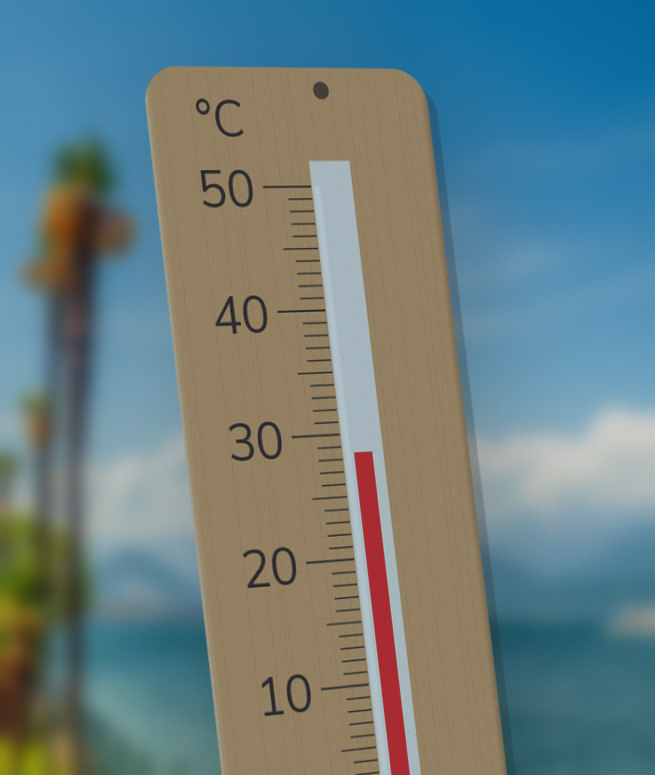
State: 28.5 °C
